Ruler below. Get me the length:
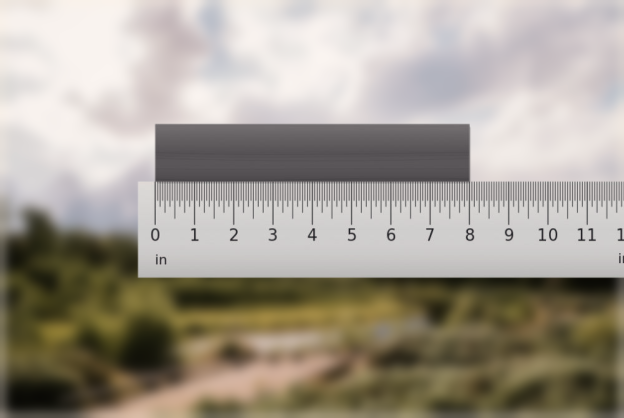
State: 8 in
